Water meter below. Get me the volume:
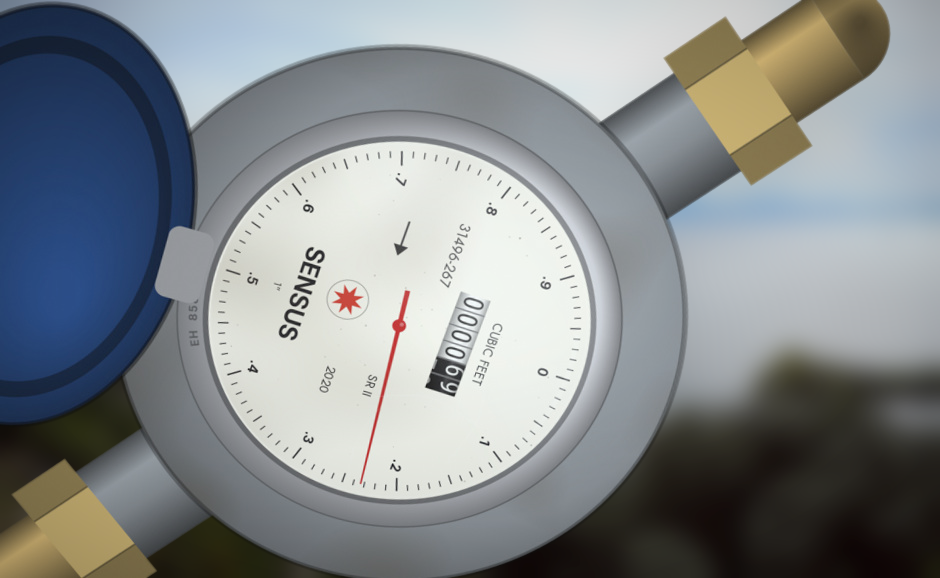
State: 69.23 ft³
